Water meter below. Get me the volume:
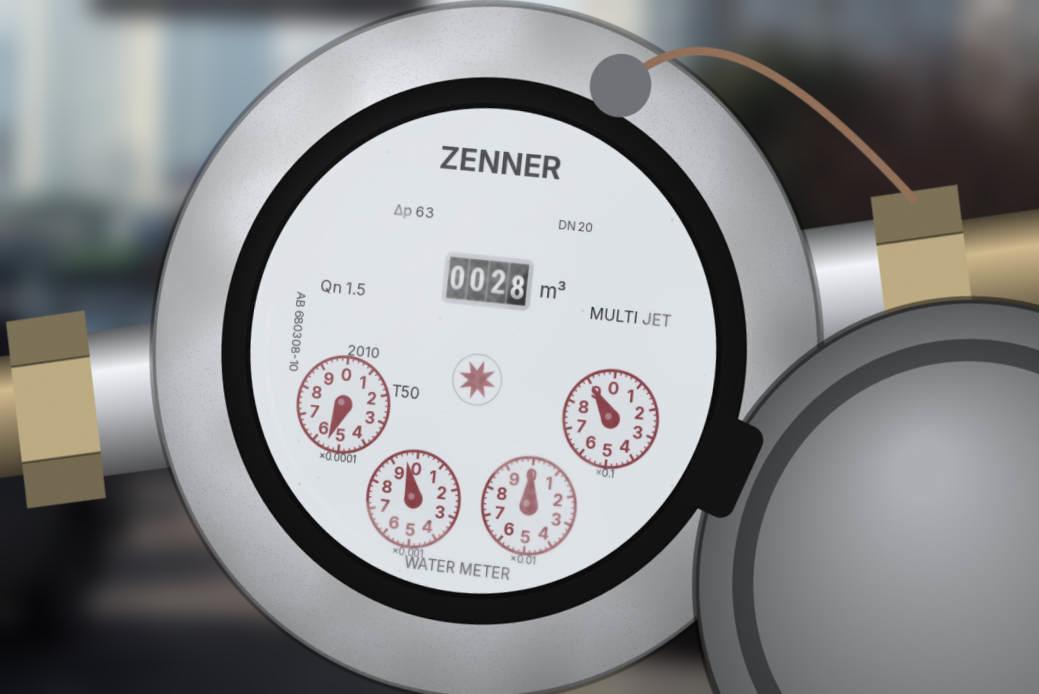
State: 27.8995 m³
